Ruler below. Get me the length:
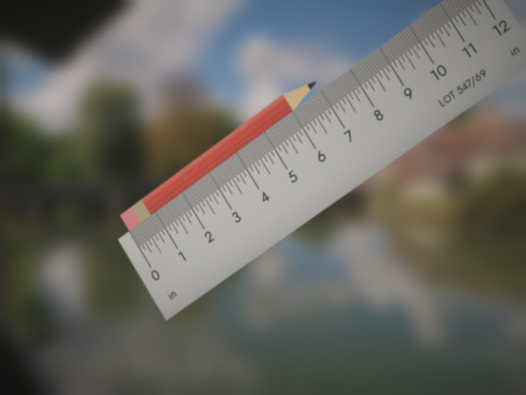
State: 7 in
